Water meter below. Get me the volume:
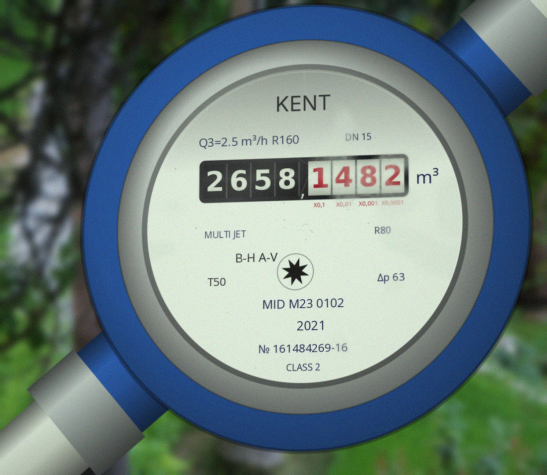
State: 2658.1482 m³
